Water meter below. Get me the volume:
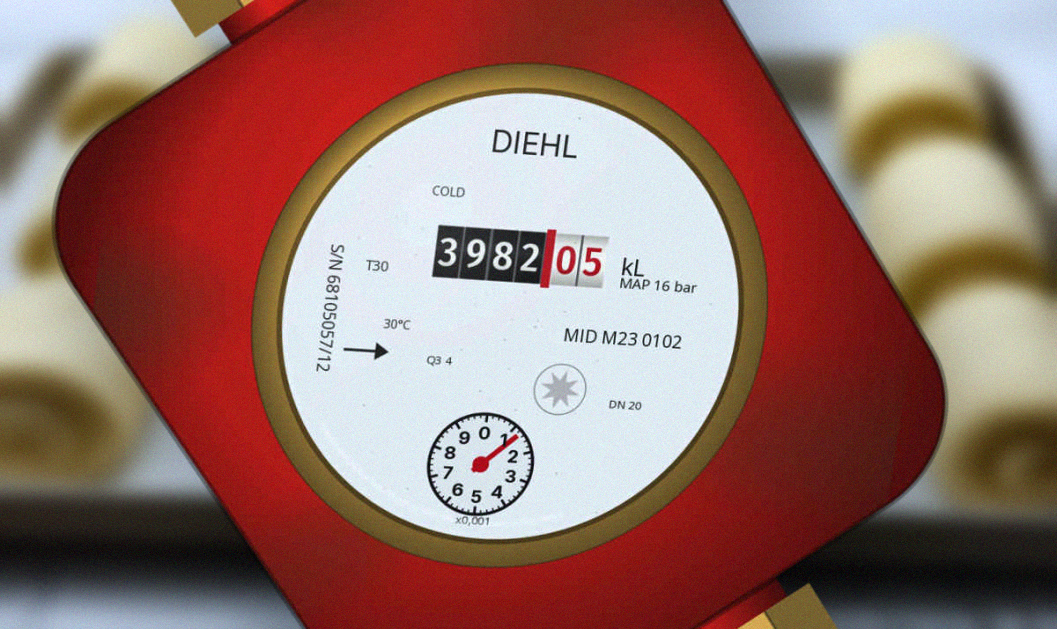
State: 3982.051 kL
